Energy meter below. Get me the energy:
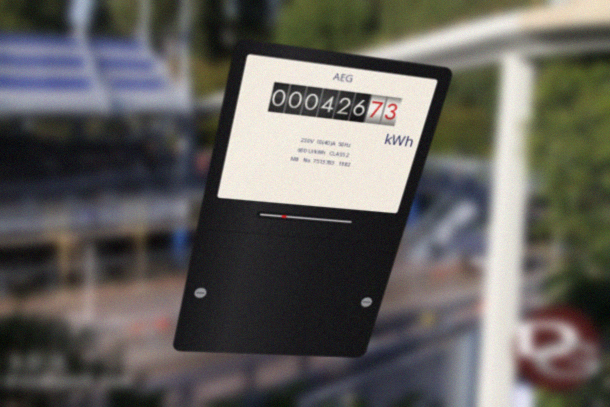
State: 426.73 kWh
